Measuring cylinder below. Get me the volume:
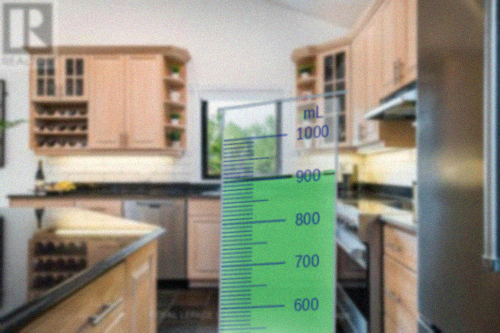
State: 900 mL
